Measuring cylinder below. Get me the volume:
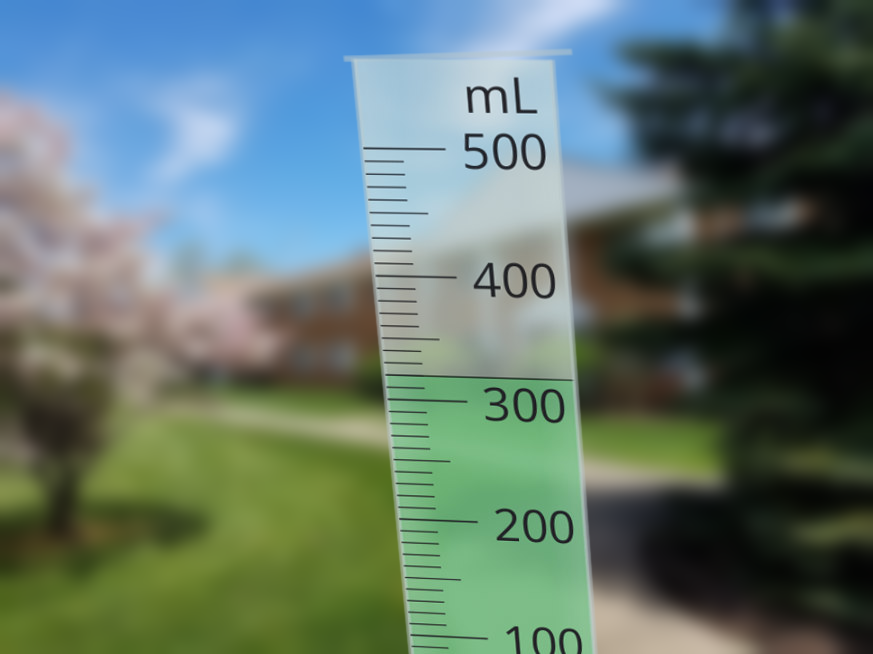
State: 320 mL
